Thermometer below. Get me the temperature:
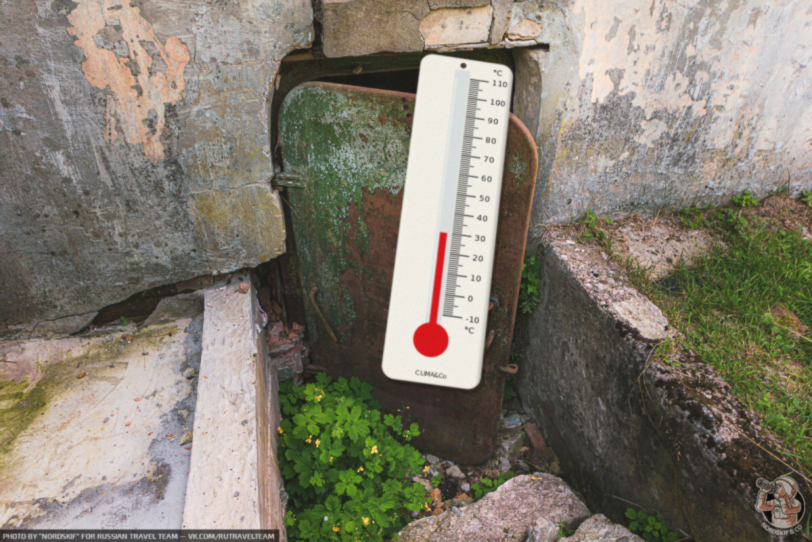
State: 30 °C
